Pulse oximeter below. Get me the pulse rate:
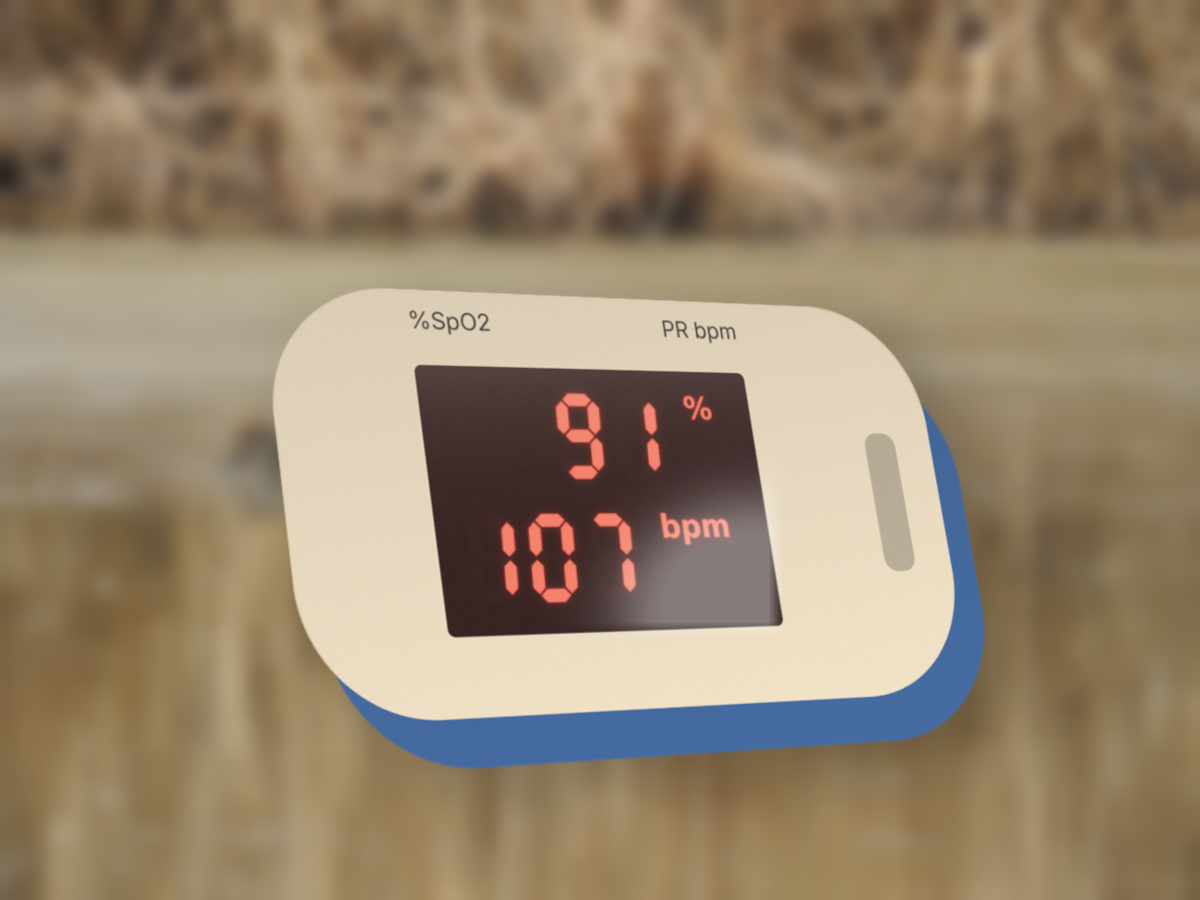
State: 107 bpm
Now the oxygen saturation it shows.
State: 91 %
